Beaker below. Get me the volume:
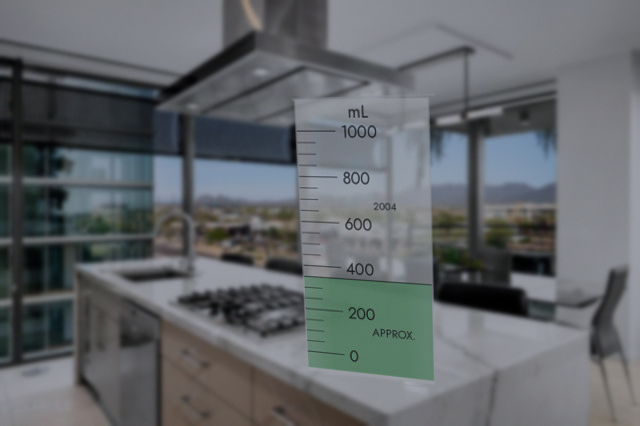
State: 350 mL
